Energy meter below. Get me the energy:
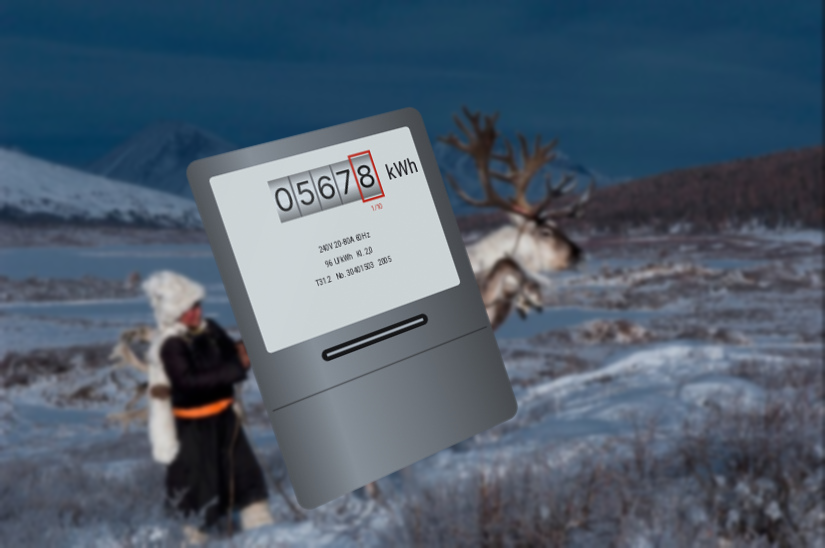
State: 567.8 kWh
